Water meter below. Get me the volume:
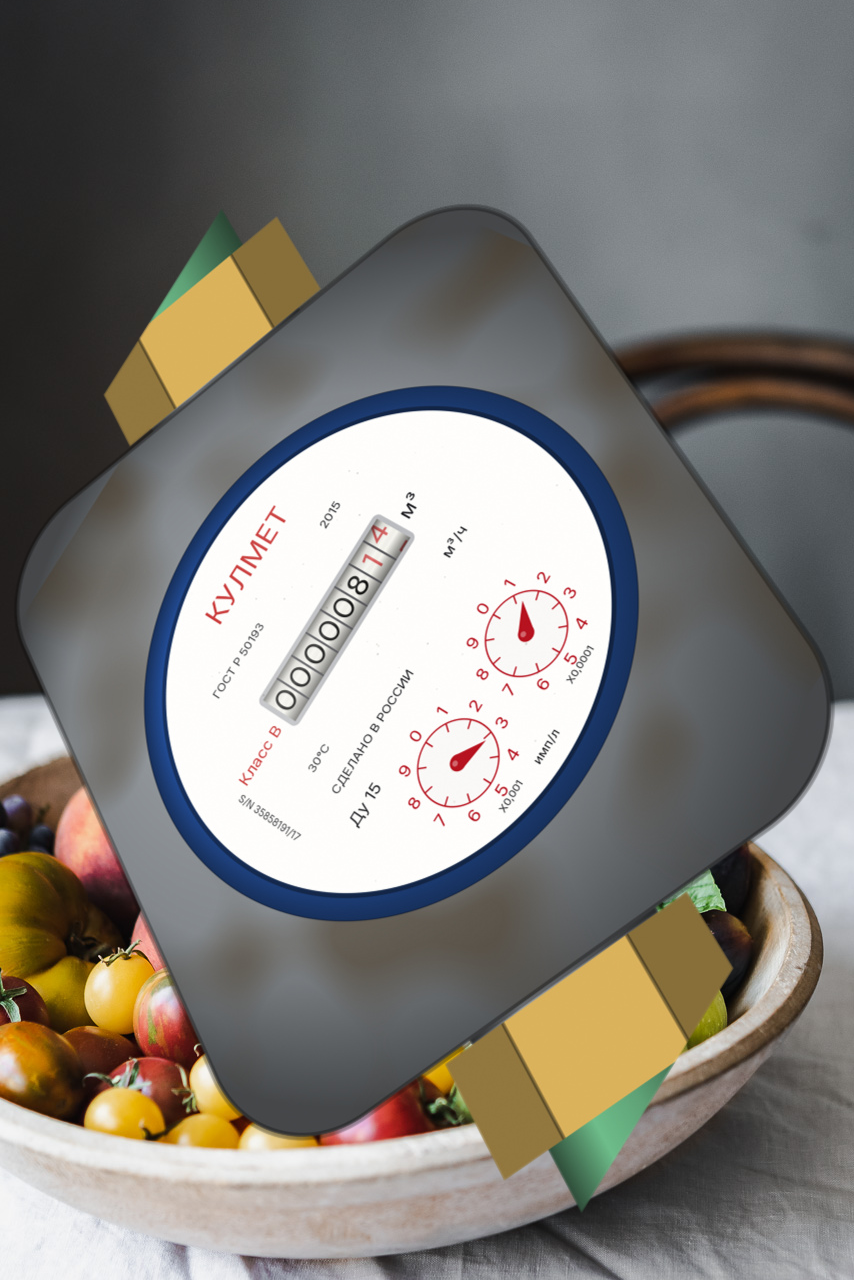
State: 8.1431 m³
